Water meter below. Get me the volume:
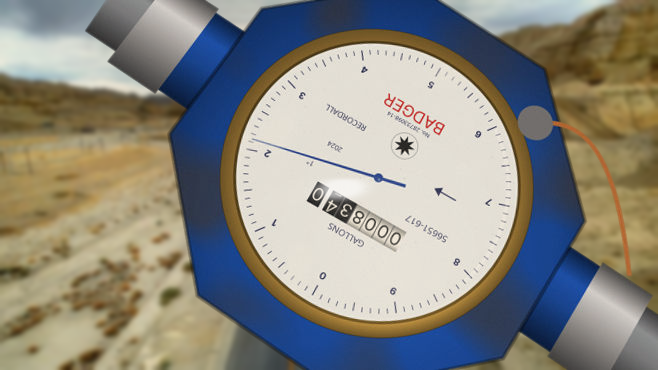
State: 8342.1 gal
